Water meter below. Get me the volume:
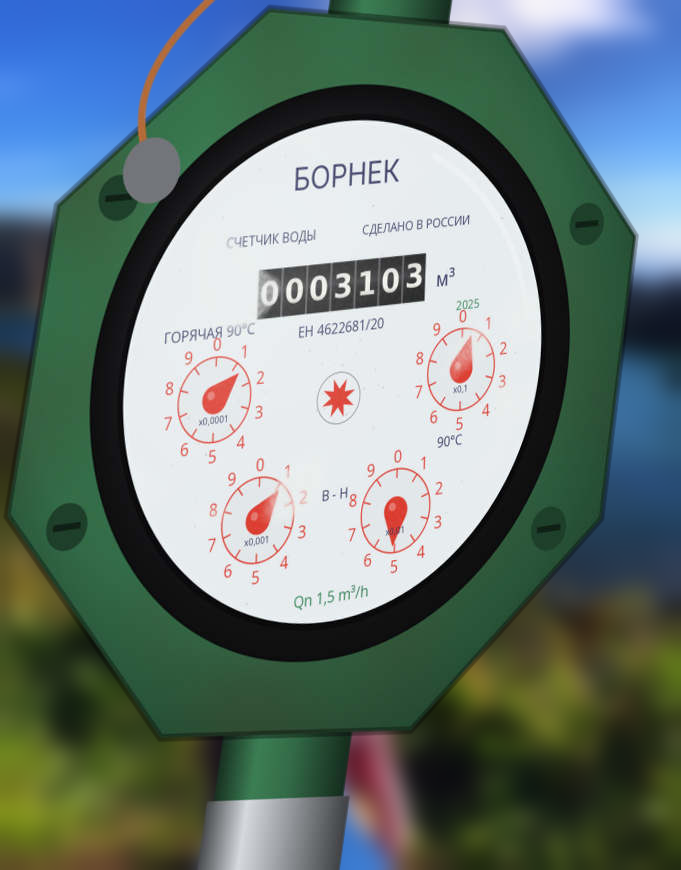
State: 3103.0511 m³
